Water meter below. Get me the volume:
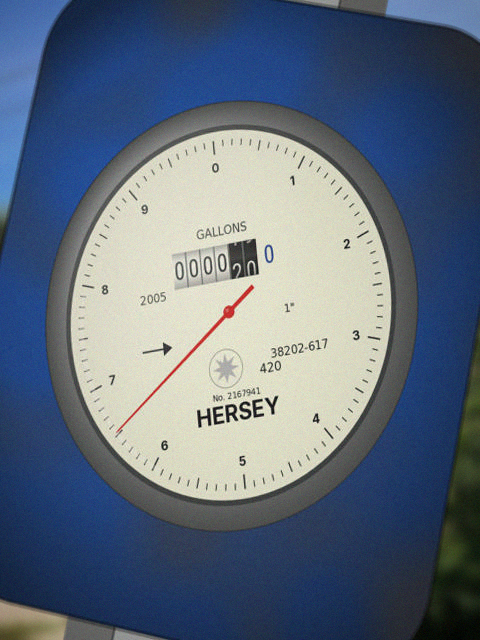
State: 196.5 gal
